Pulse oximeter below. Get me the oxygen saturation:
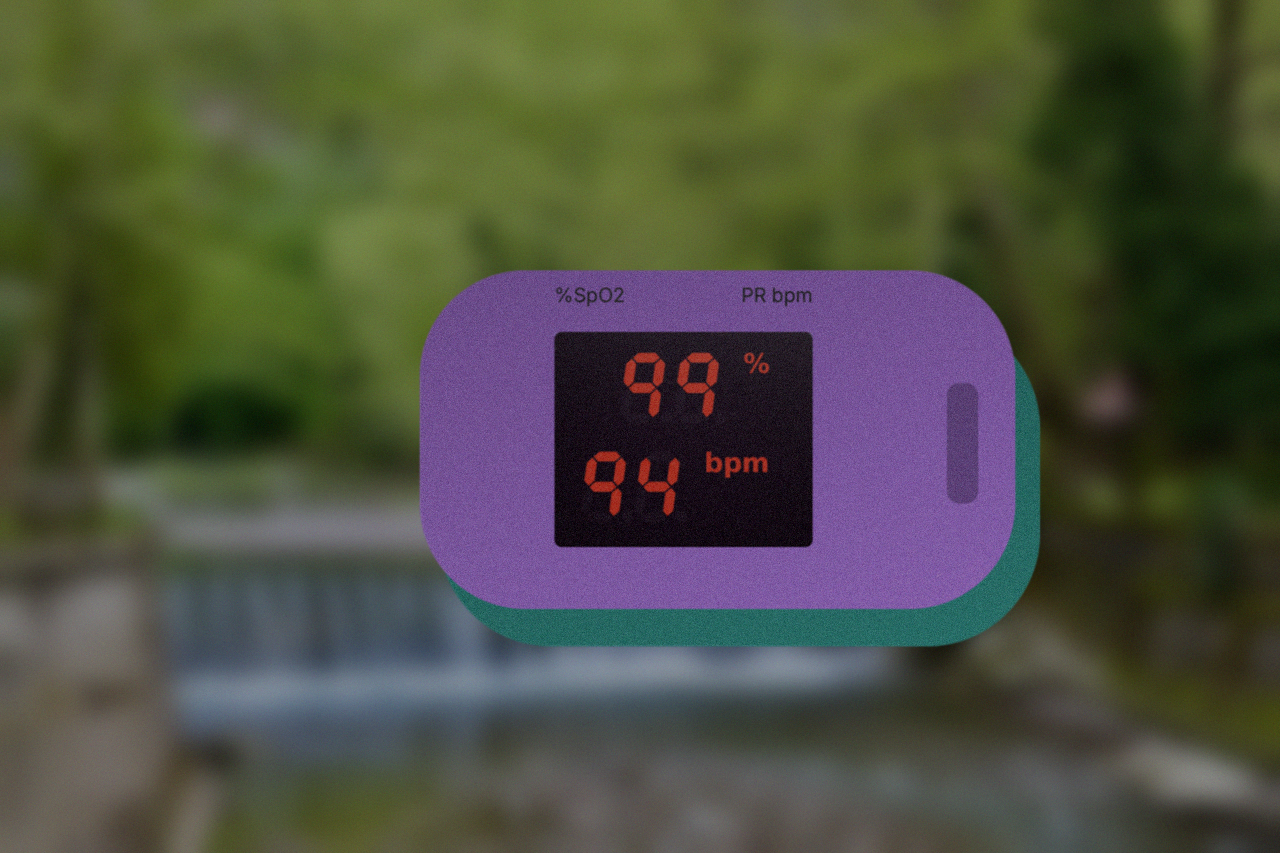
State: 99 %
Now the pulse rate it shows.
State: 94 bpm
